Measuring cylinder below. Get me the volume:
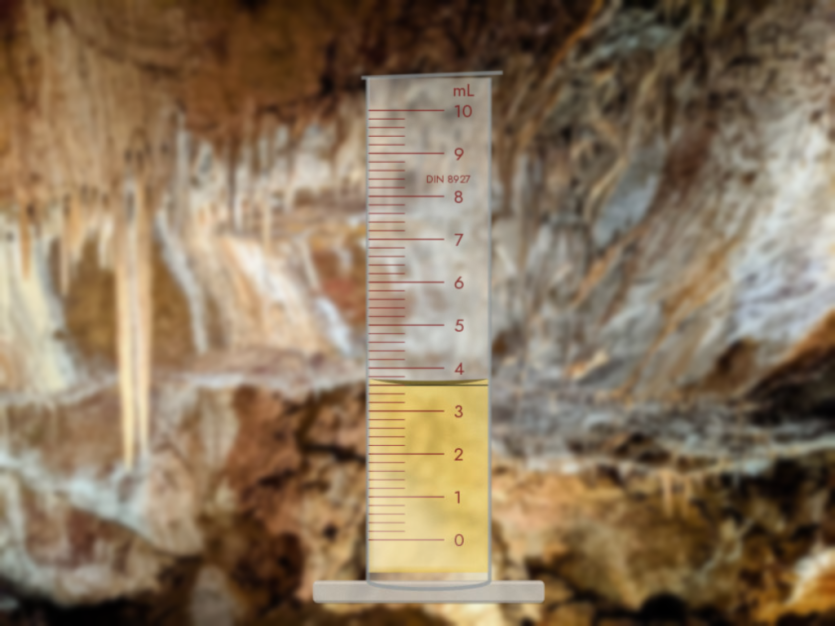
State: 3.6 mL
